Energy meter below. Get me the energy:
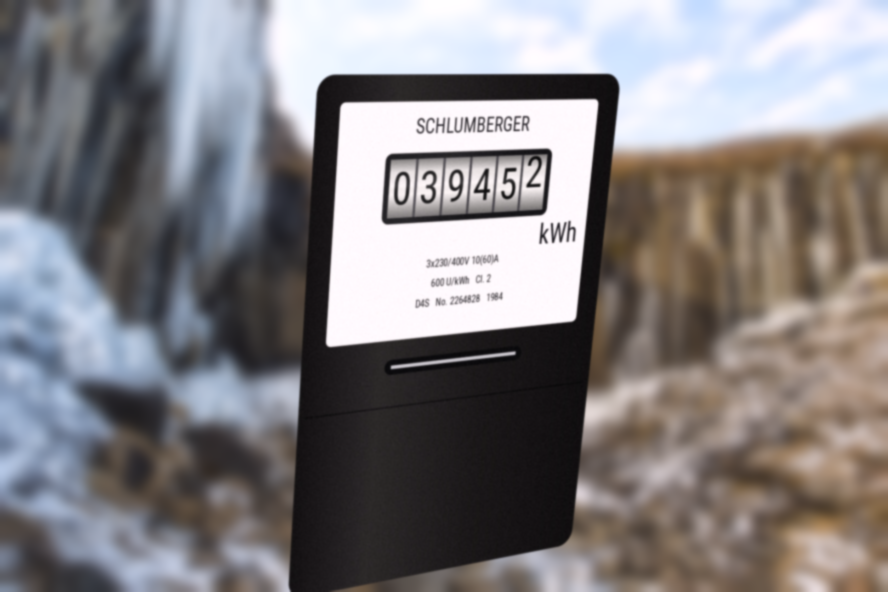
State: 39452 kWh
